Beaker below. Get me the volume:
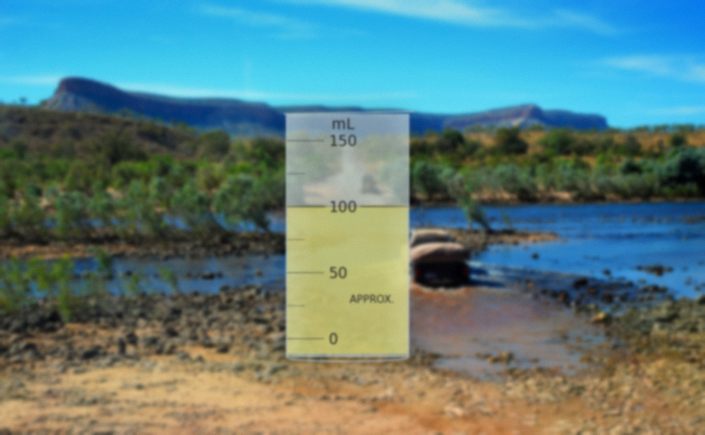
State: 100 mL
